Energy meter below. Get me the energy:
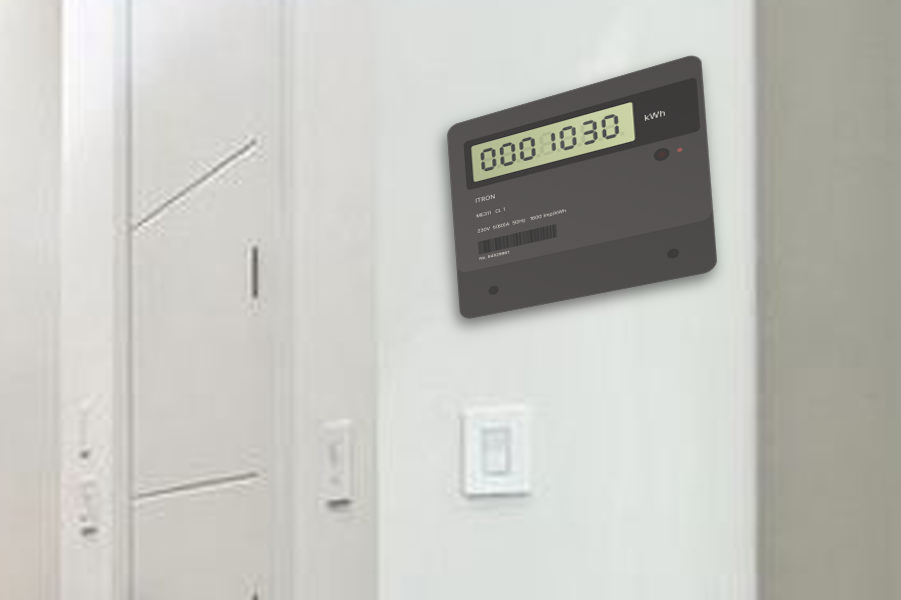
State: 1030 kWh
